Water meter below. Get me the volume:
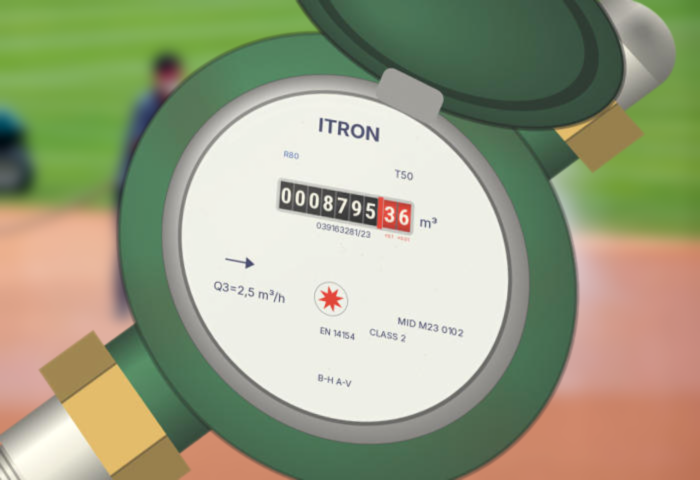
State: 8795.36 m³
